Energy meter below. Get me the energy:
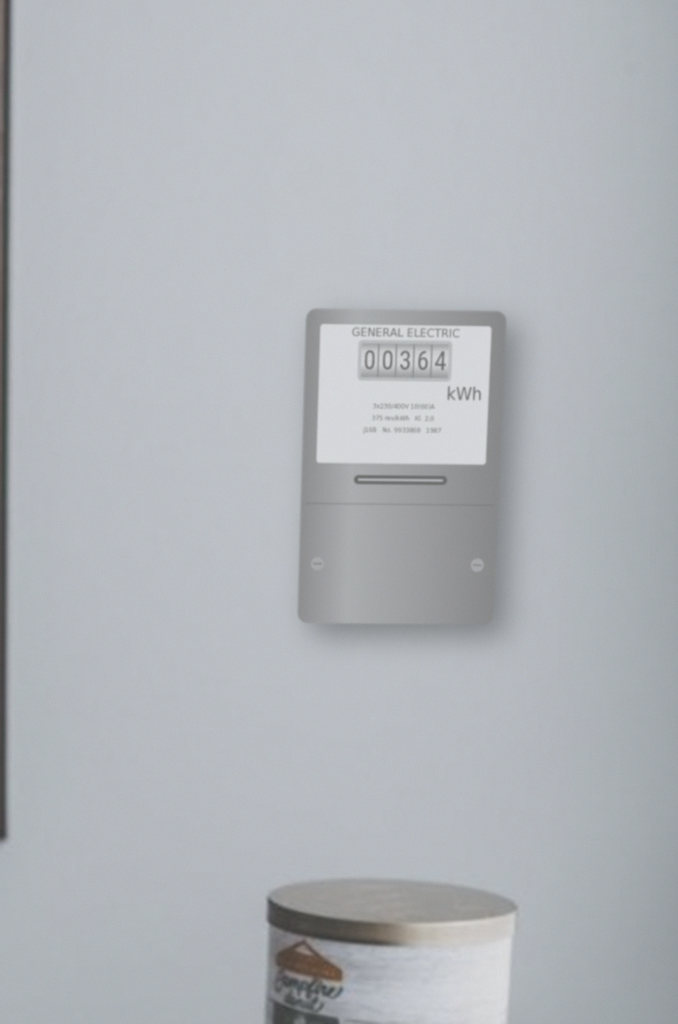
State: 364 kWh
